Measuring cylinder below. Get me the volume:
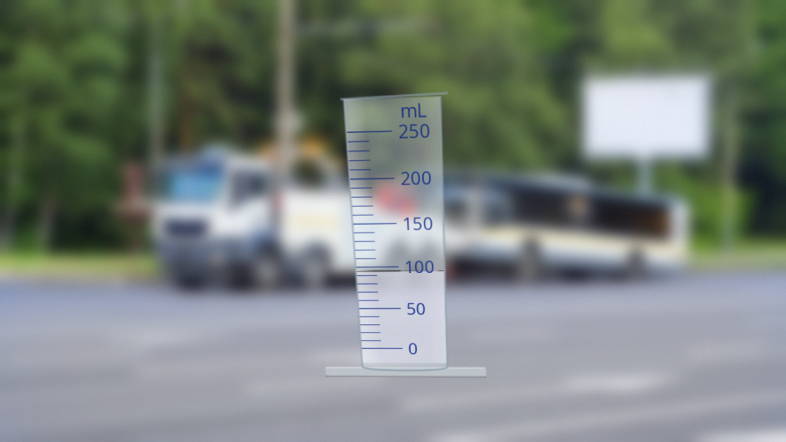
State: 95 mL
